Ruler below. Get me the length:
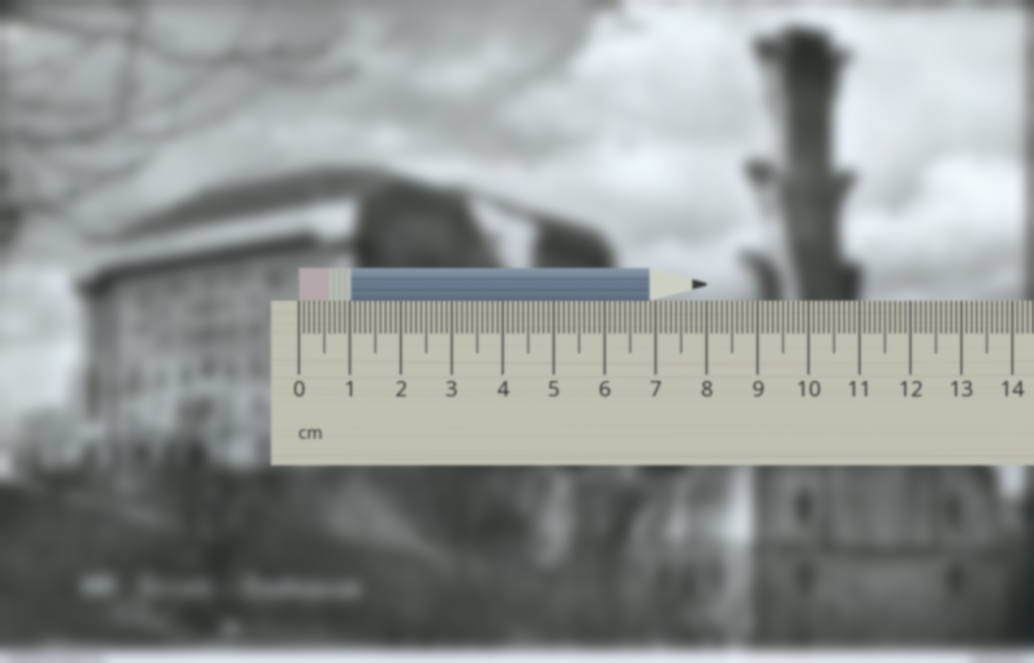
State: 8 cm
